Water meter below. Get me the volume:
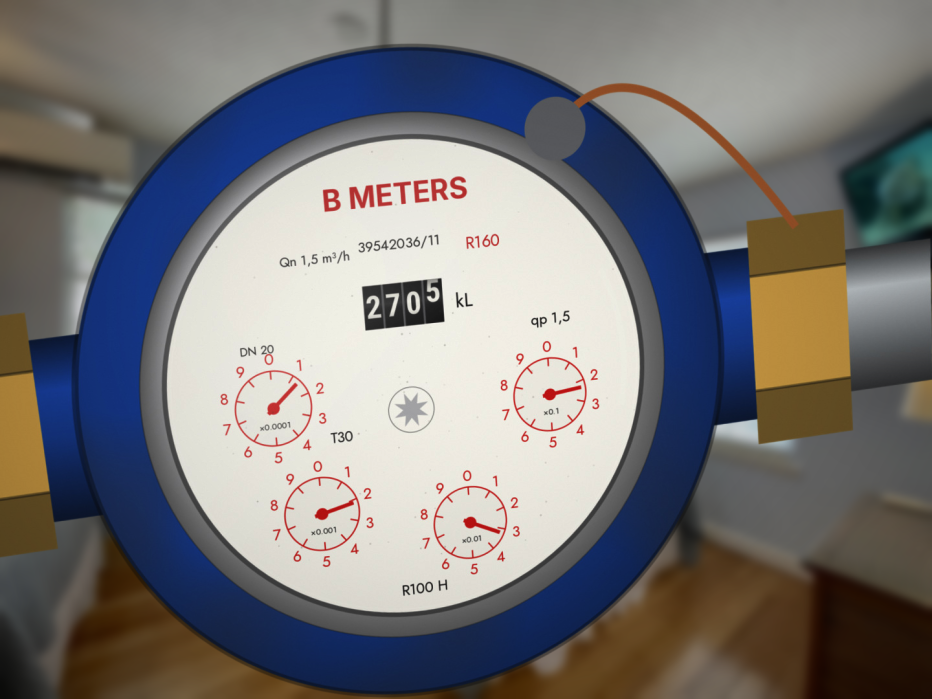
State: 2705.2321 kL
